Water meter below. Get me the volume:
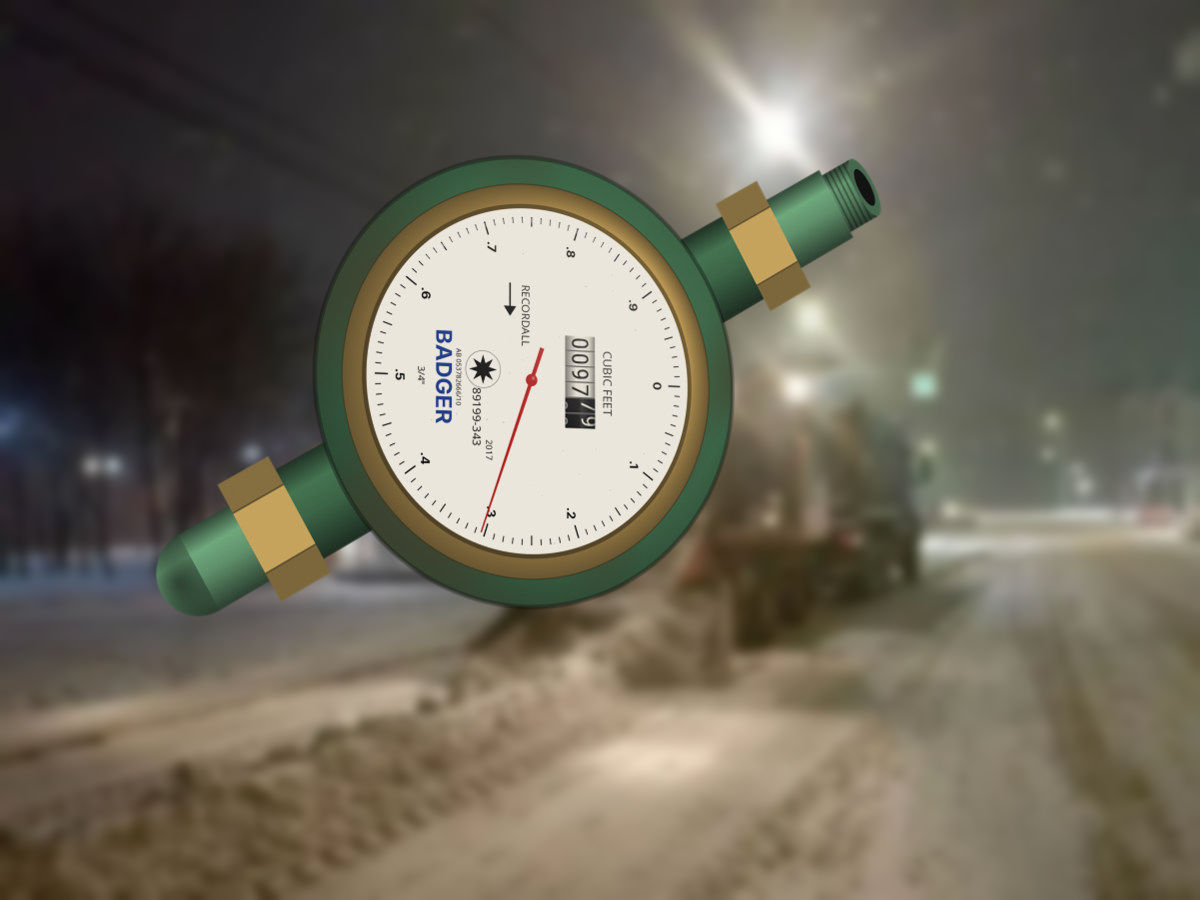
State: 9779.30 ft³
